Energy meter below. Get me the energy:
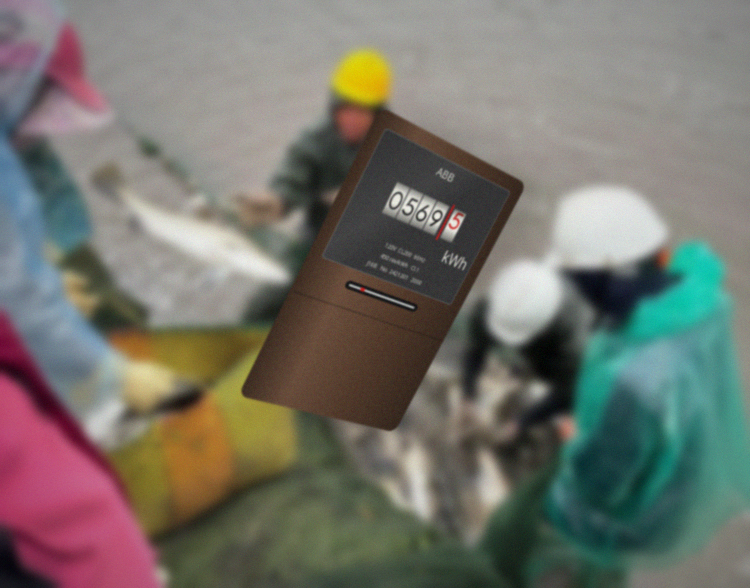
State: 569.5 kWh
